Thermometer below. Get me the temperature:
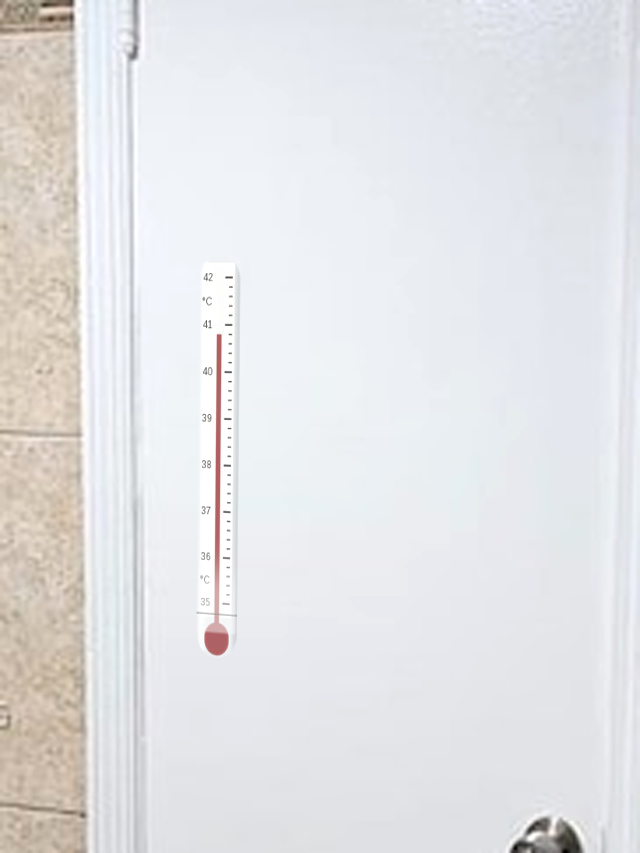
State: 40.8 °C
